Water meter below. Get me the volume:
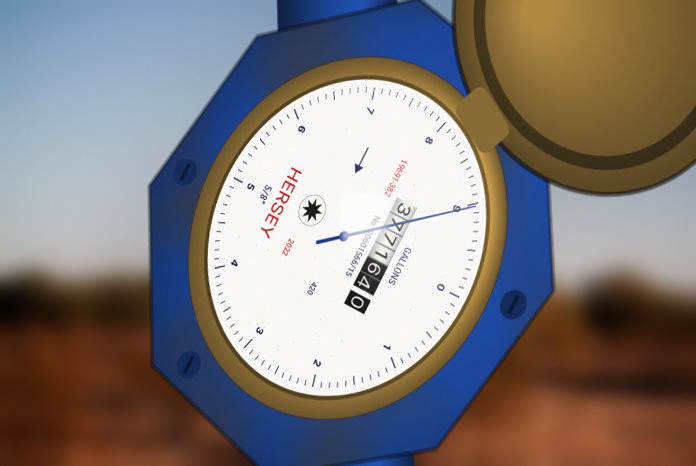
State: 3771639.0 gal
